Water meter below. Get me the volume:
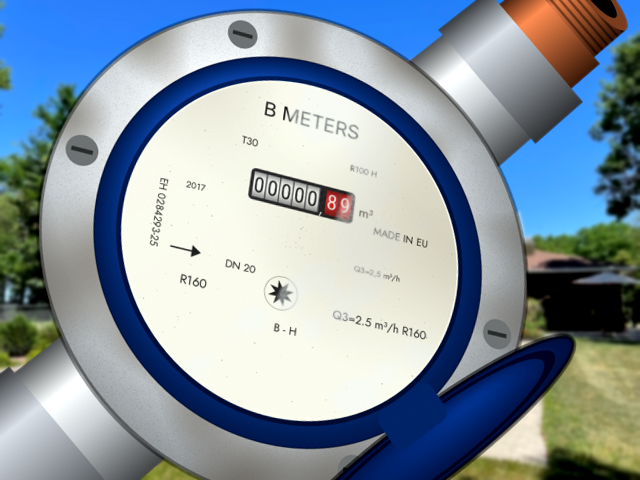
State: 0.89 m³
